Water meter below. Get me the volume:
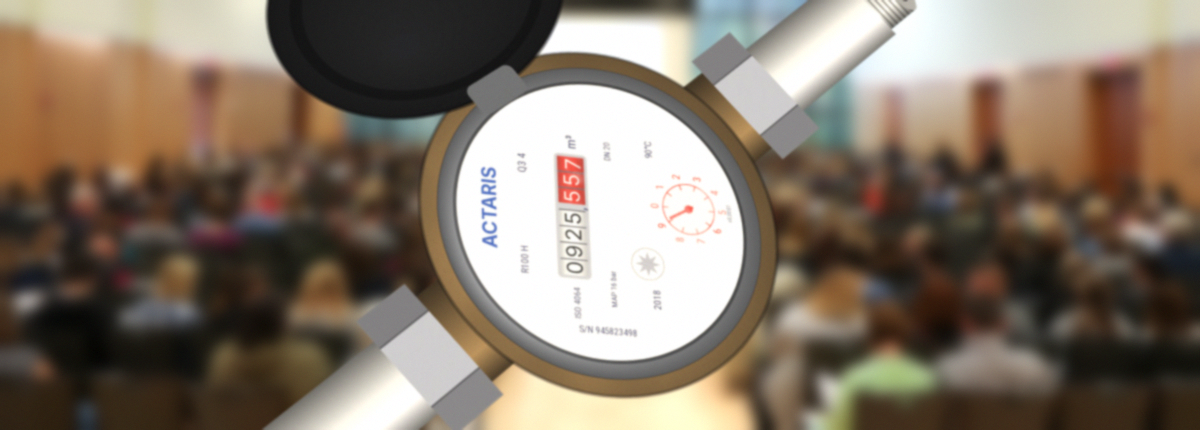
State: 925.5569 m³
